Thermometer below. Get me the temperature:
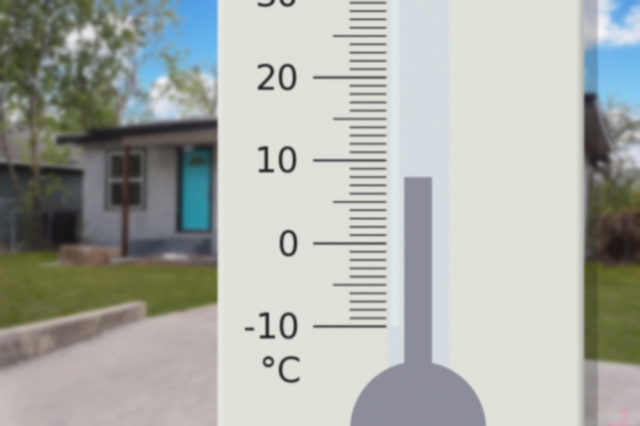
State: 8 °C
